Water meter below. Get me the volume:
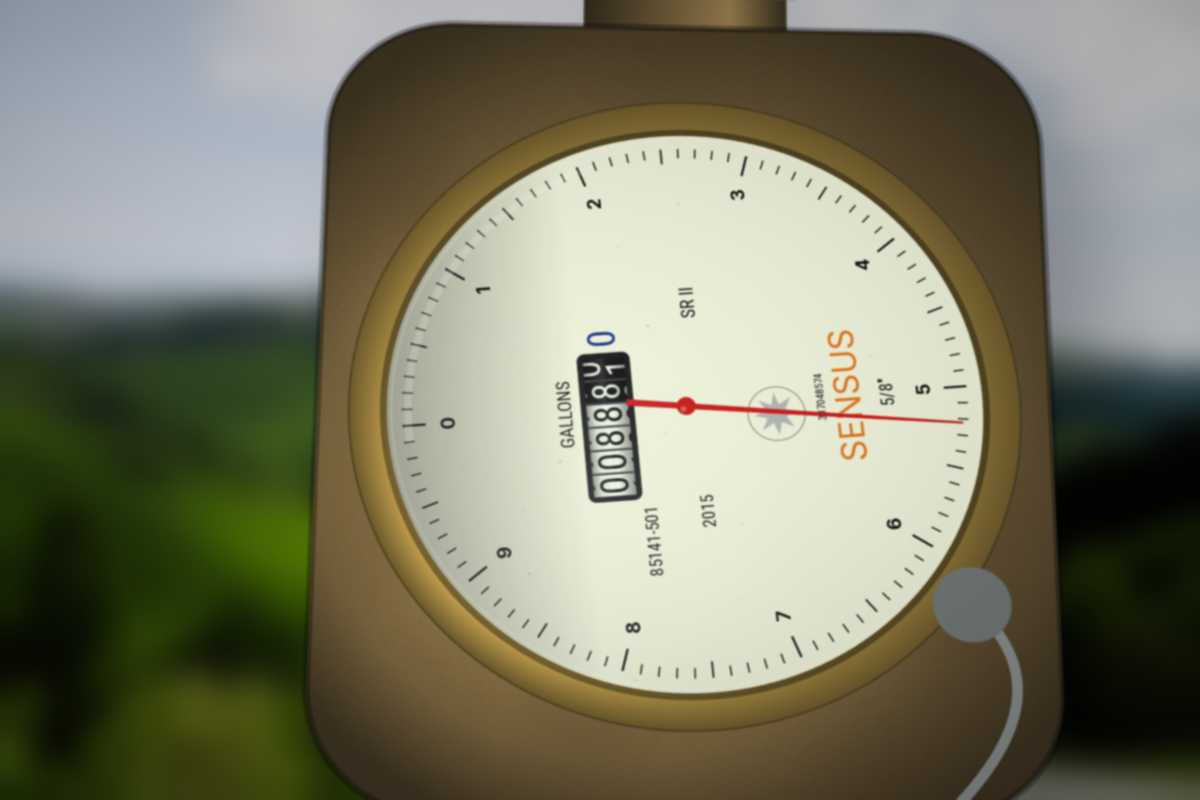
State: 88805.2 gal
